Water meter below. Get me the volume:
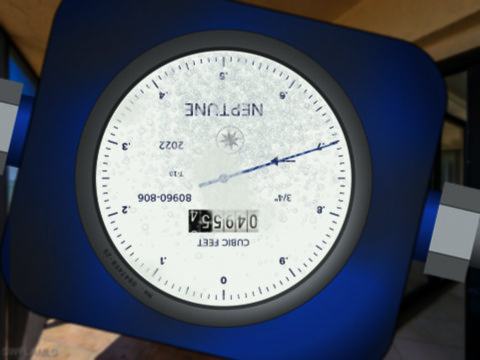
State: 49553.70 ft³
